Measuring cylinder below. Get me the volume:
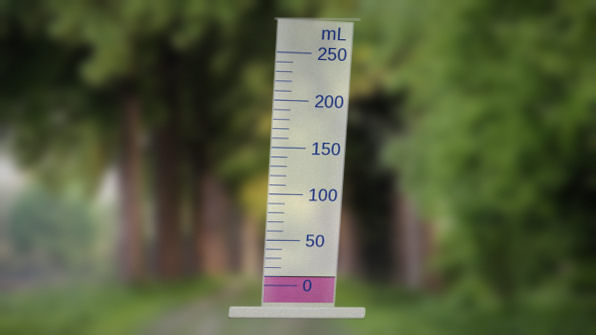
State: 10 mL
